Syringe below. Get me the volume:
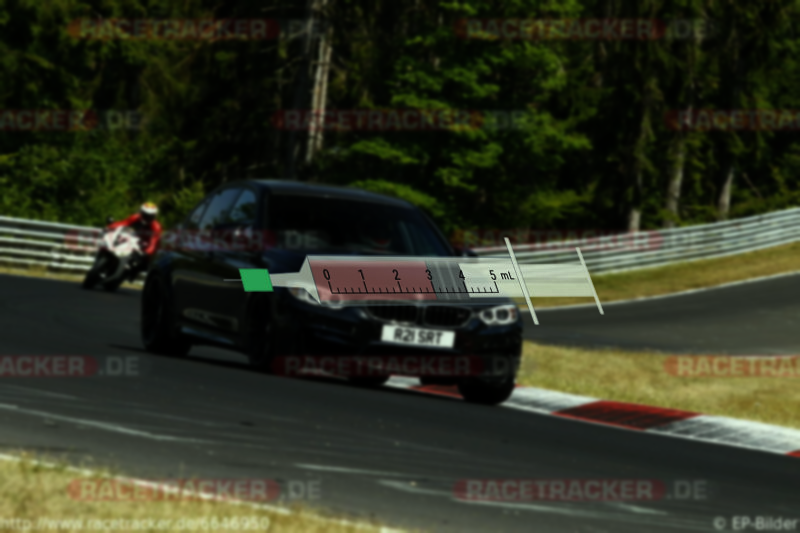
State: 3 mL
